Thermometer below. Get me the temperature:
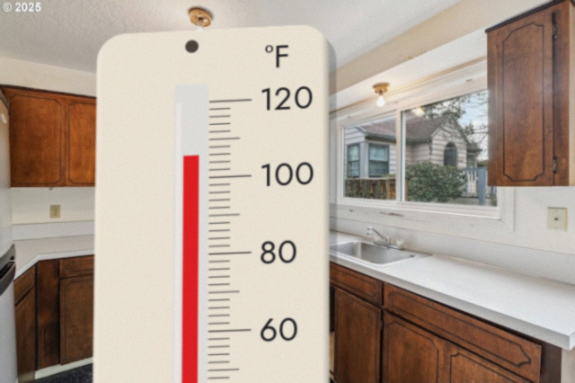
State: 106 °F
